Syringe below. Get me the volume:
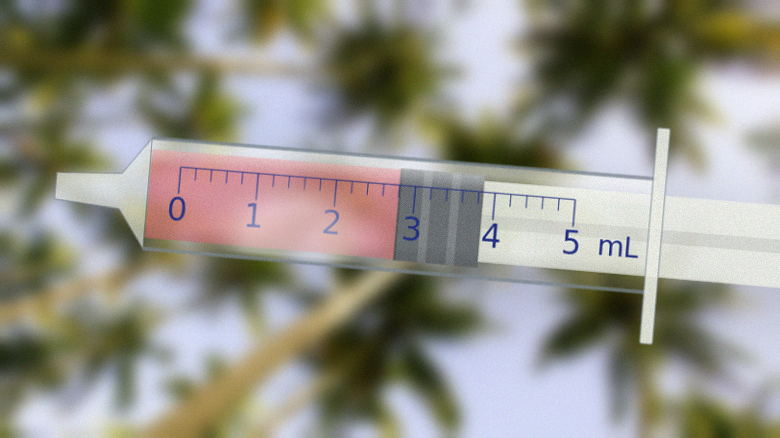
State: 2.8 mL
